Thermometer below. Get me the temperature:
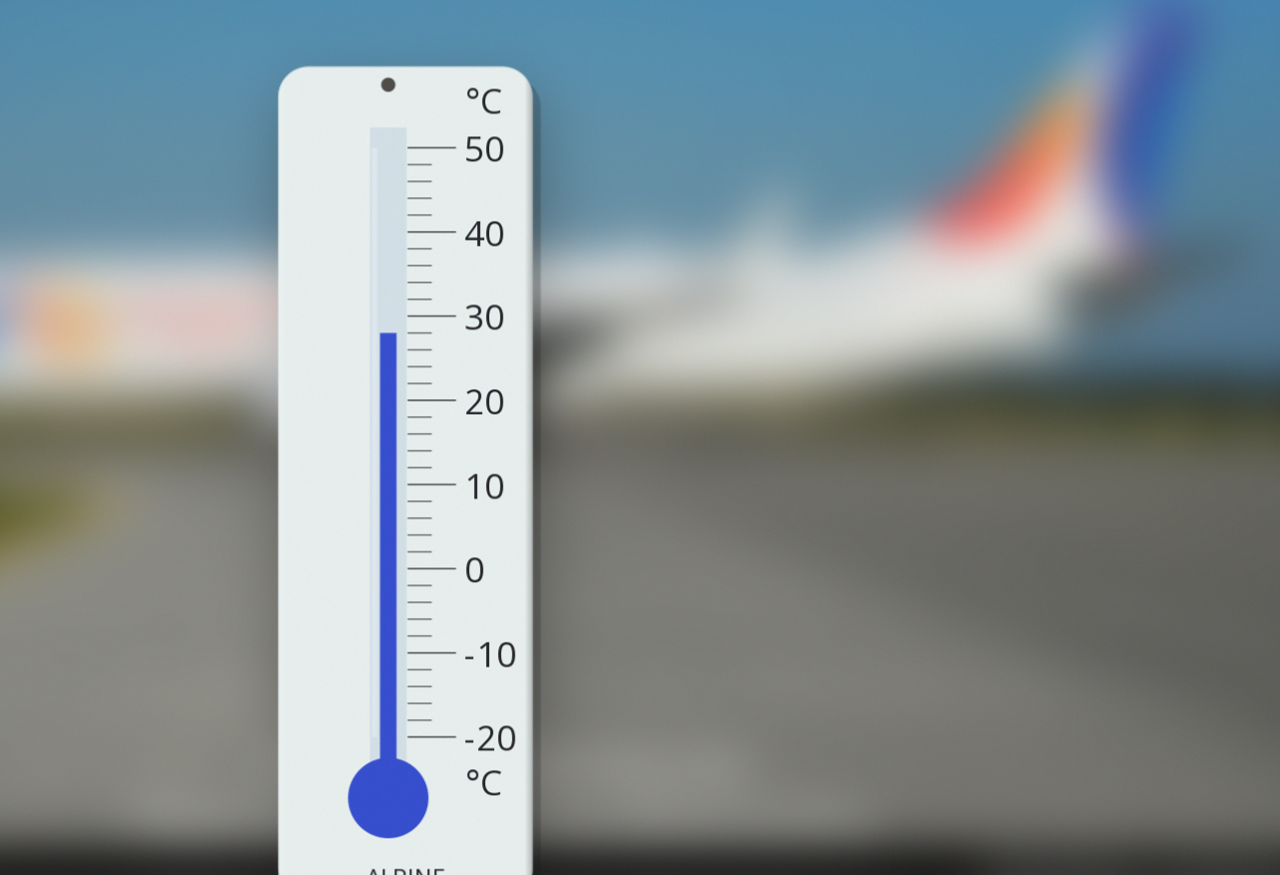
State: 28 °C
